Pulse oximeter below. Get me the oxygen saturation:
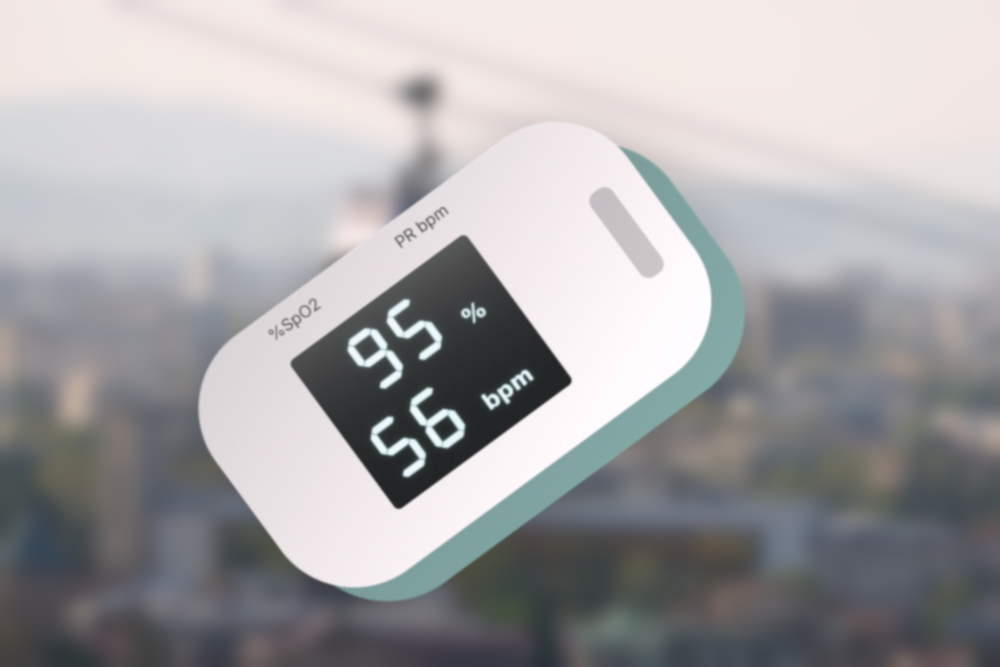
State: 95 %
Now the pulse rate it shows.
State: 56 bpm
